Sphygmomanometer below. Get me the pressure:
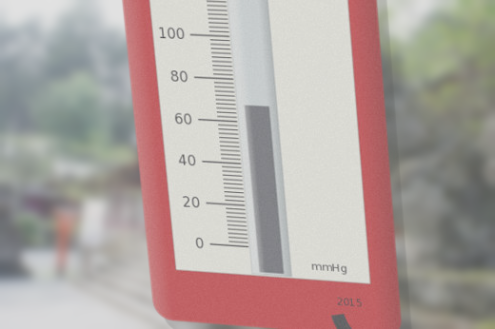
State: 68 mmHg
